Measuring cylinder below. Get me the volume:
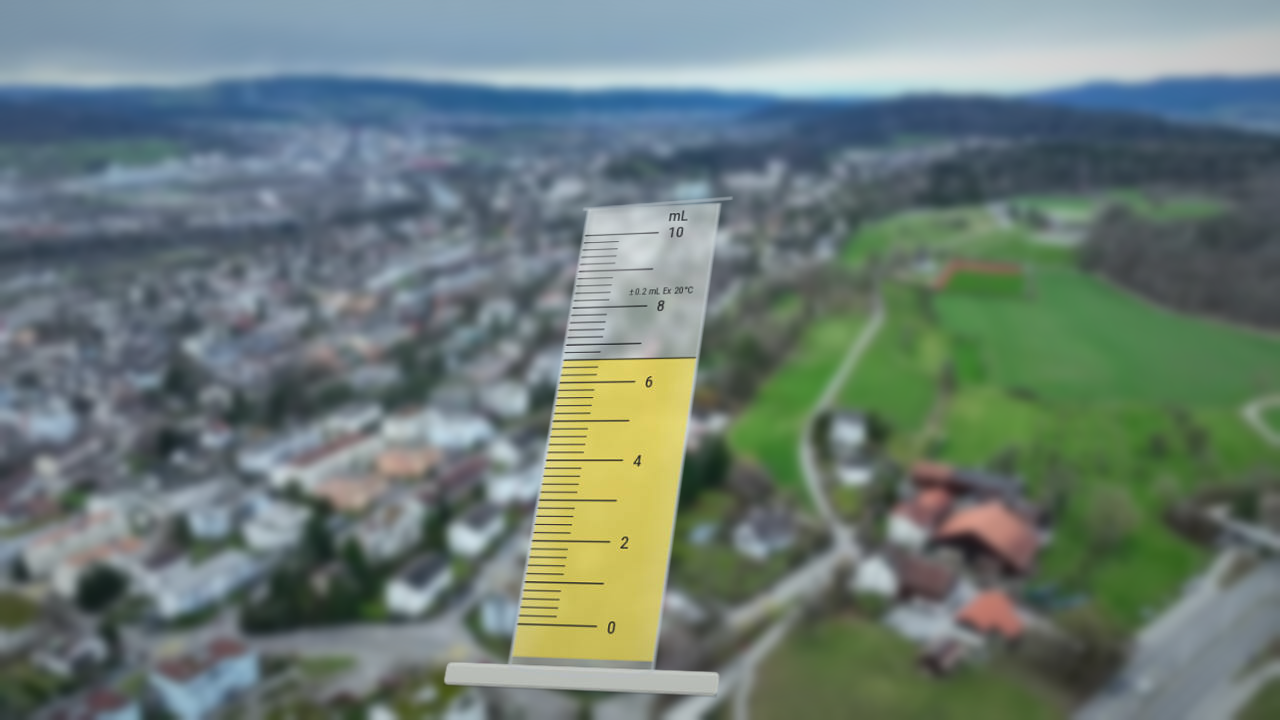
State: 6.6 mL
